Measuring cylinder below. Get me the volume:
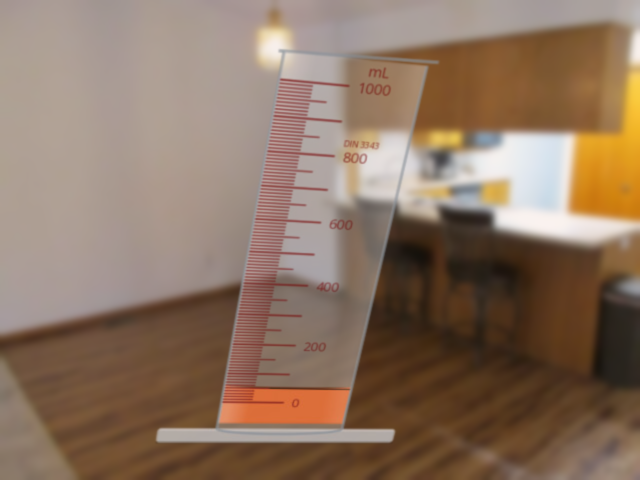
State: 50 mL
